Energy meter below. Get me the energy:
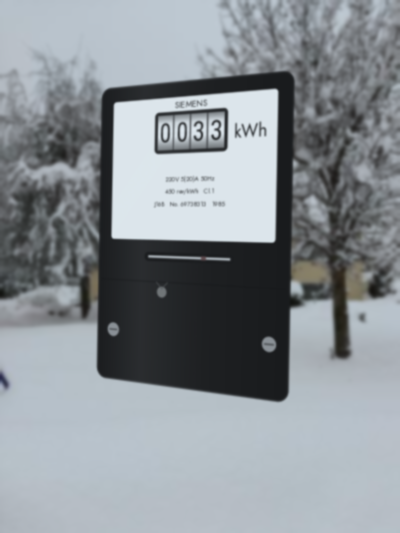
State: 33 kWh
